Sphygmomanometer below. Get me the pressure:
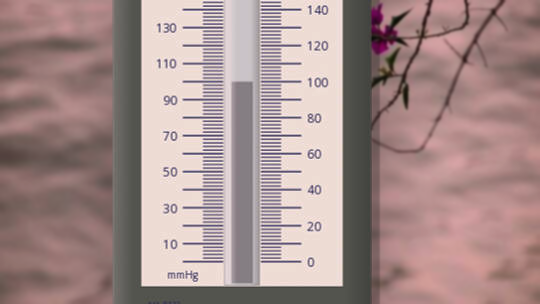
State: 100 mmHg
